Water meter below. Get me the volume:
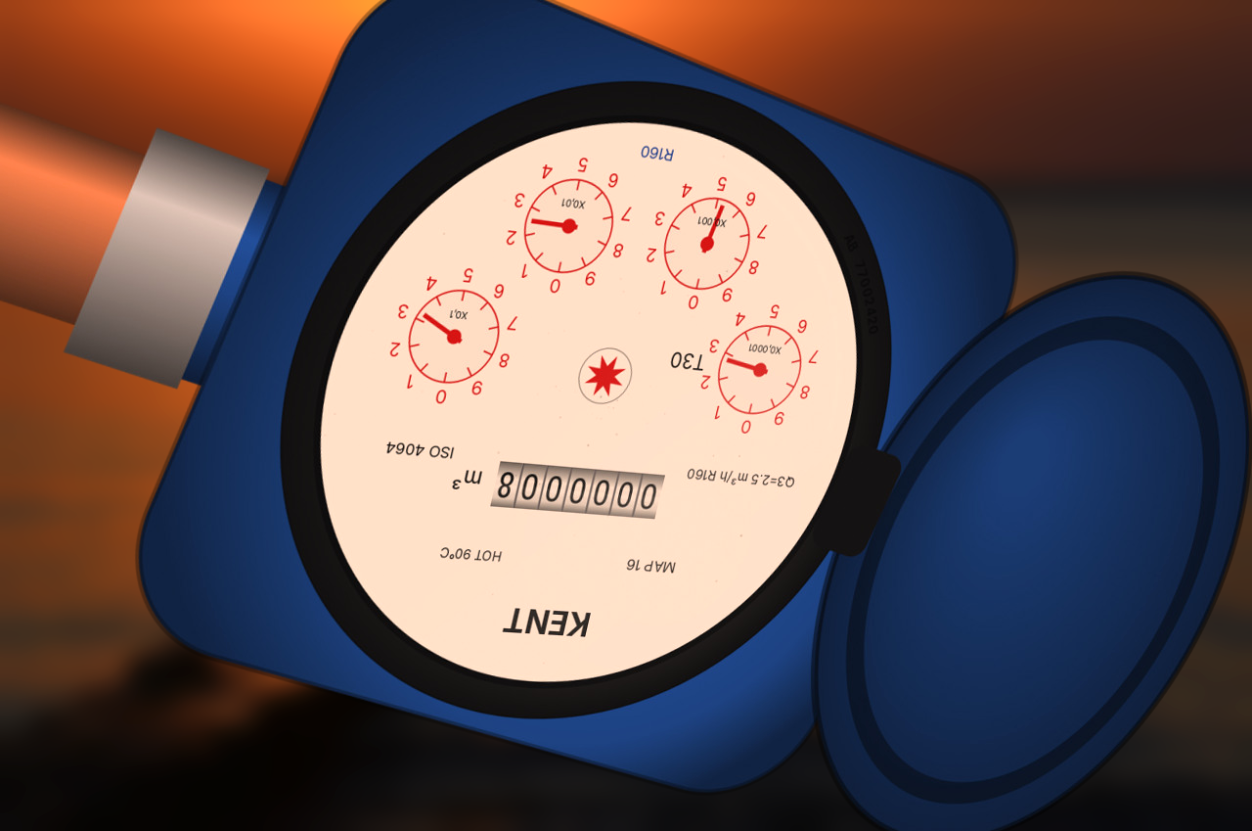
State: 8.3252 m³
